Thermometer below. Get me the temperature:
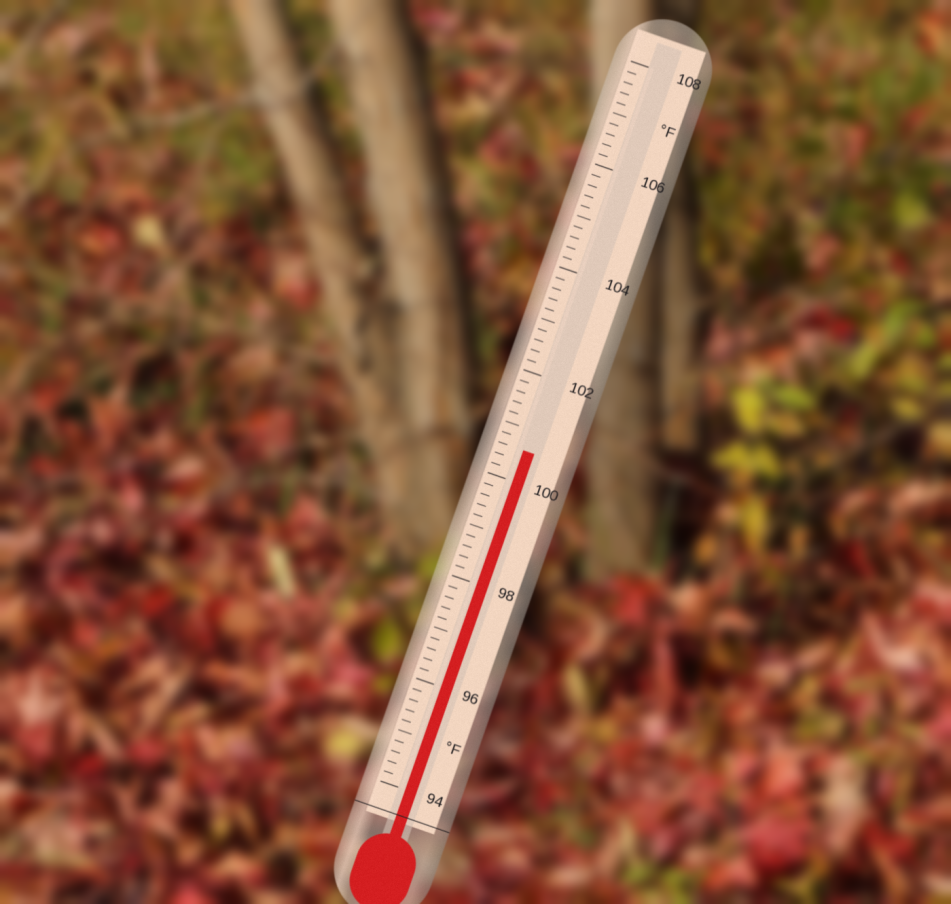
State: 100.6 °F
